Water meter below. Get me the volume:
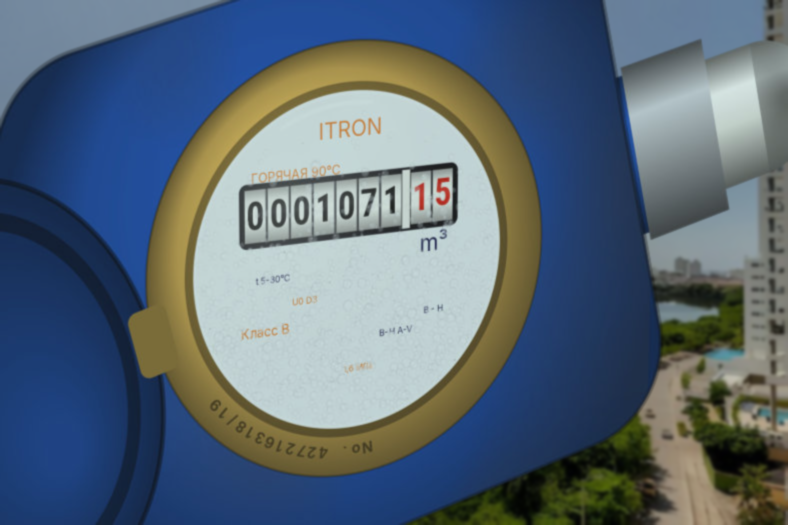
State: 1071.15 m³
